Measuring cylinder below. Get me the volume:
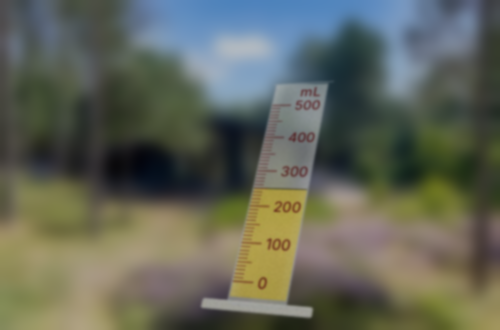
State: 250 mL
